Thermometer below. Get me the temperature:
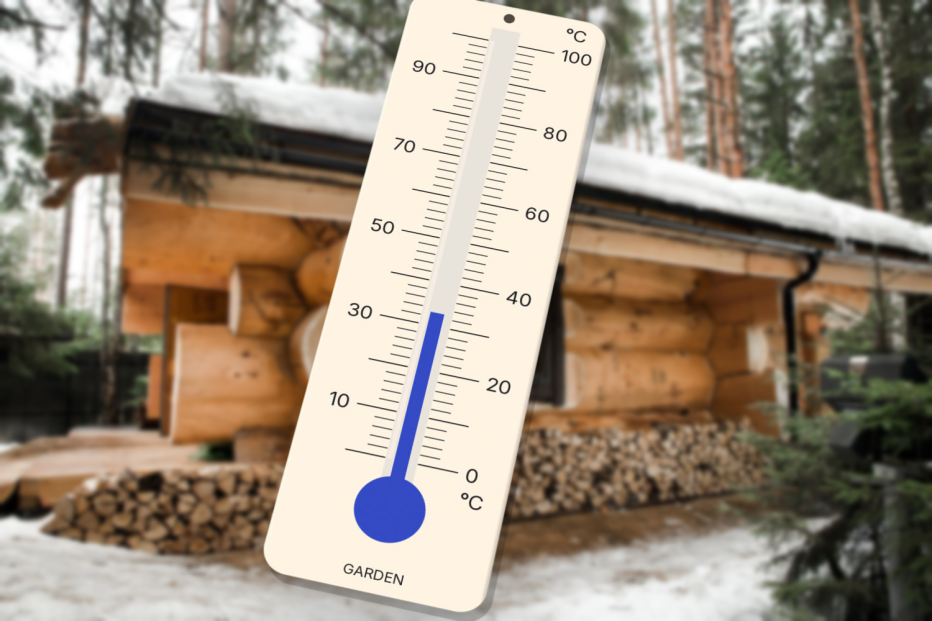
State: 33 °C
